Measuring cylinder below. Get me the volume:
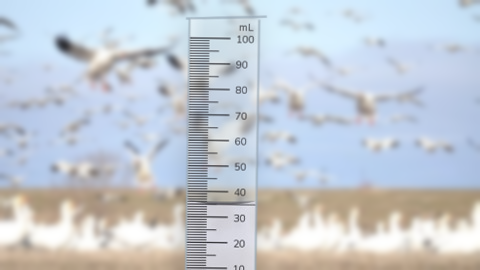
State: 35 mL
